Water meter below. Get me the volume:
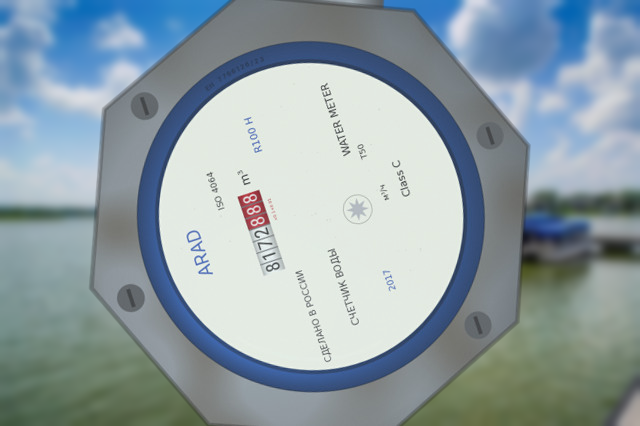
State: 8172.888 m³
